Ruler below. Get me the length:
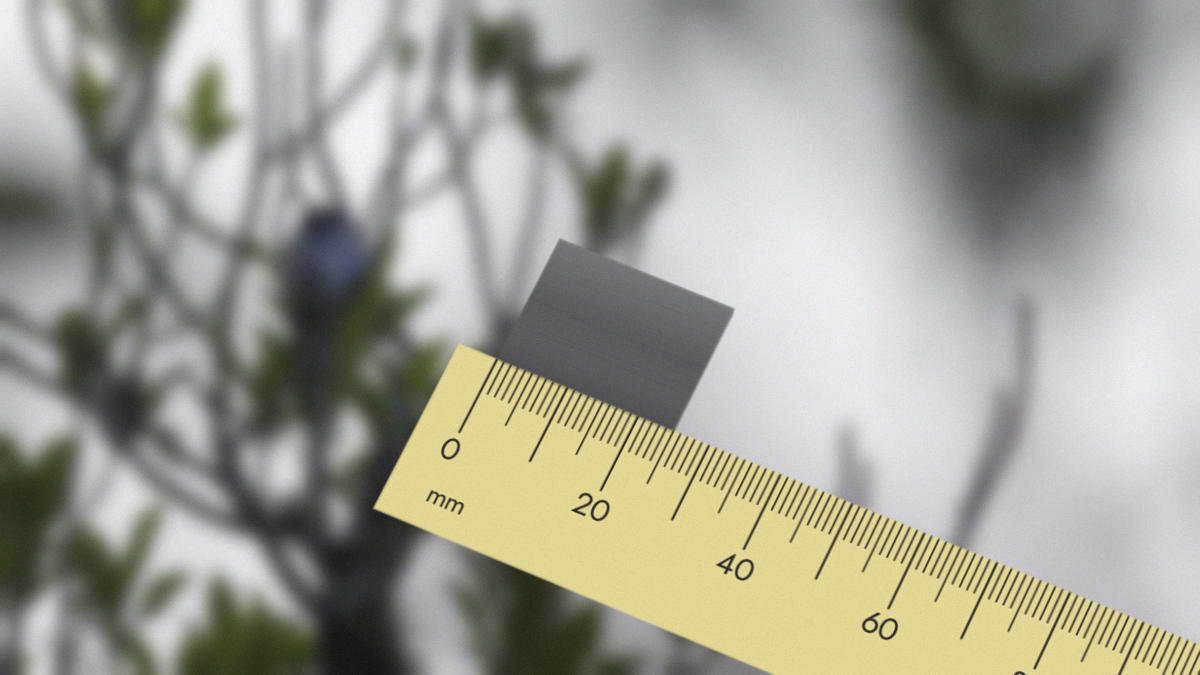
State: 25 mm
